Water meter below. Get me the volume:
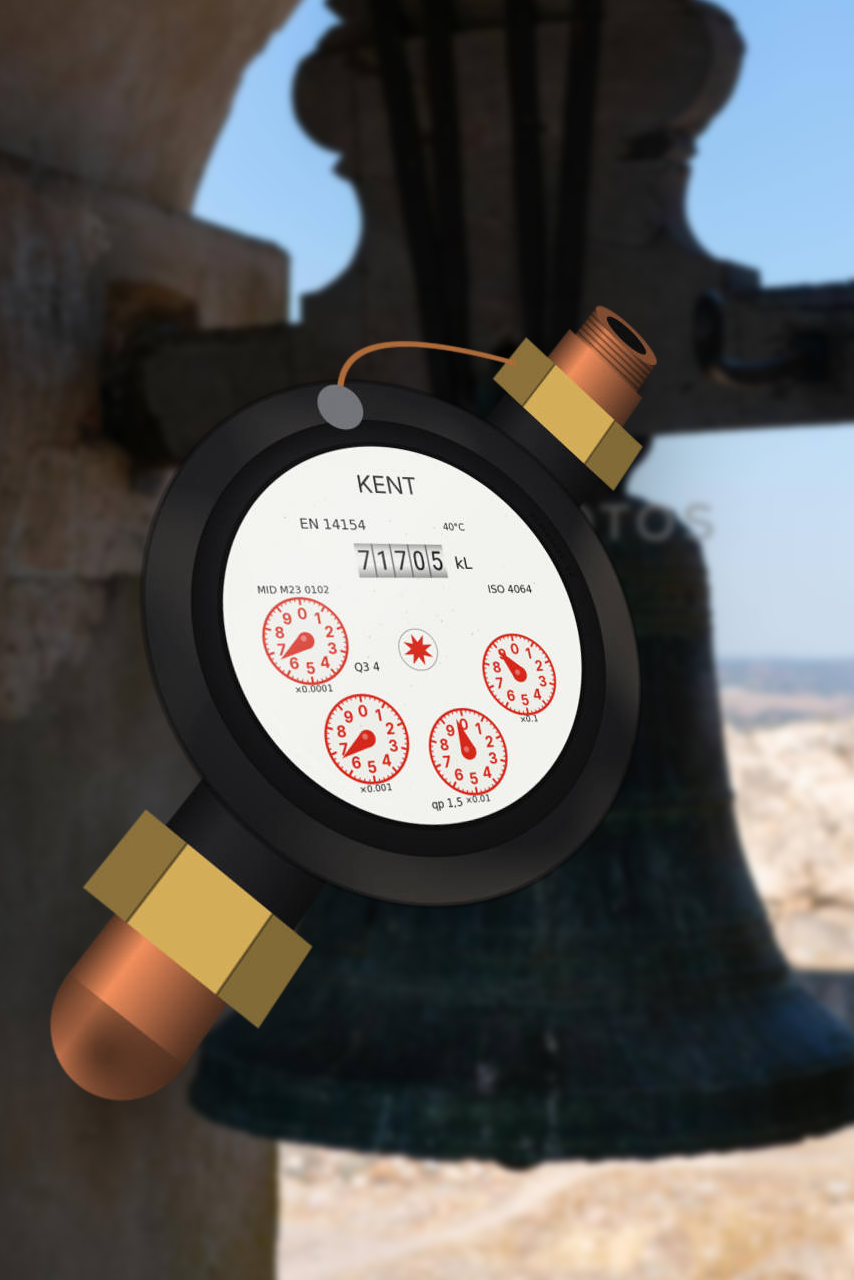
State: 71705.8966 kL
